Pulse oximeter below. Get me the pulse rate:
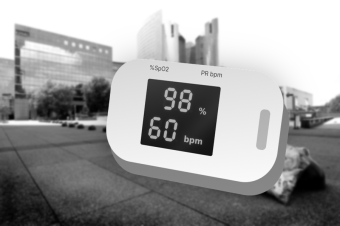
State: 60 bpm
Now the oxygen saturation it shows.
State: 98 %
